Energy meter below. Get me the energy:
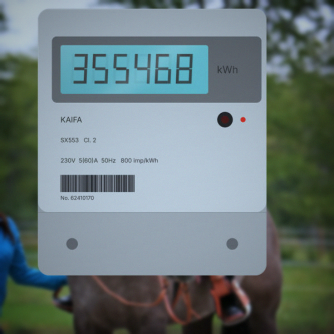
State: 355468 kWh
